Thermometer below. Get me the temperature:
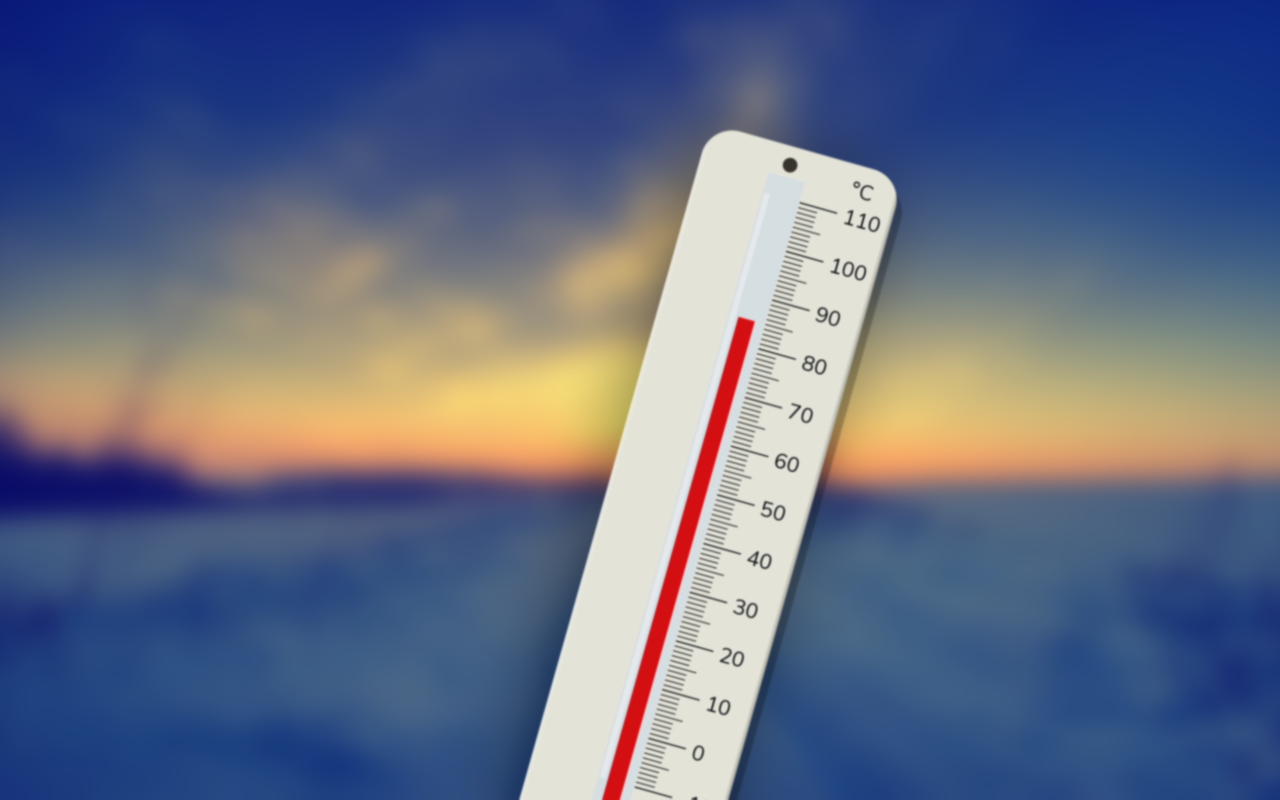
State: 85 °C
